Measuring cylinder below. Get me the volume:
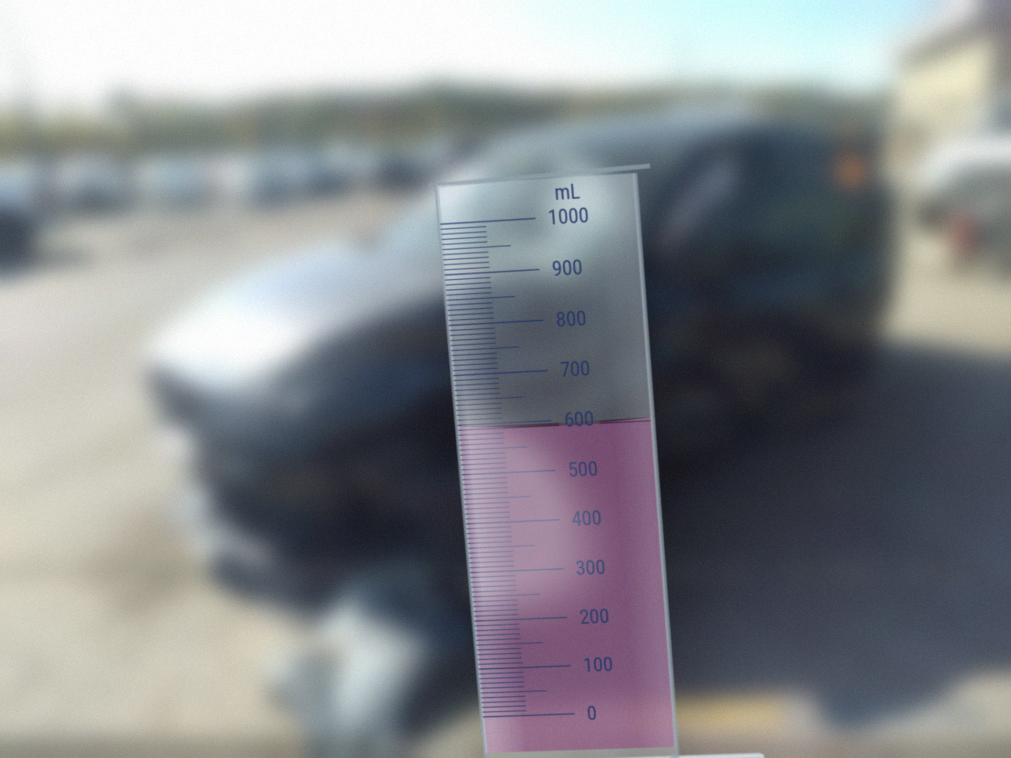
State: 590 mL
